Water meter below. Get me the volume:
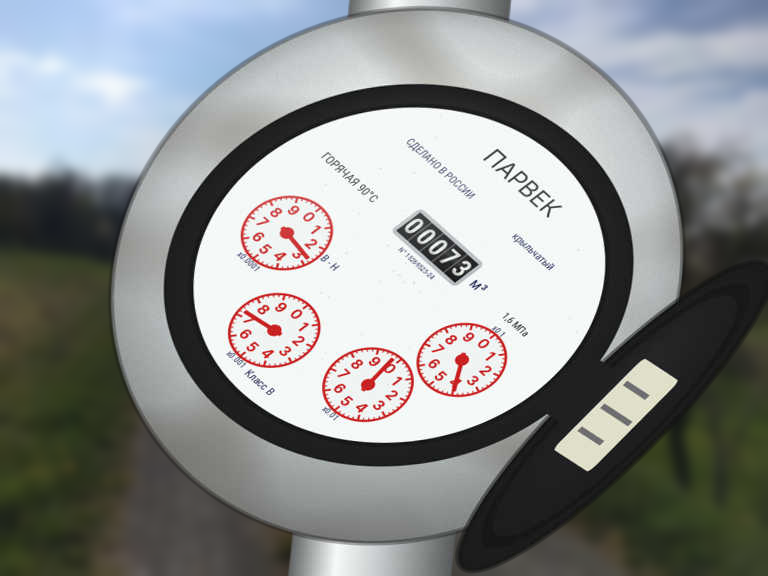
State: 73.3972 m³
